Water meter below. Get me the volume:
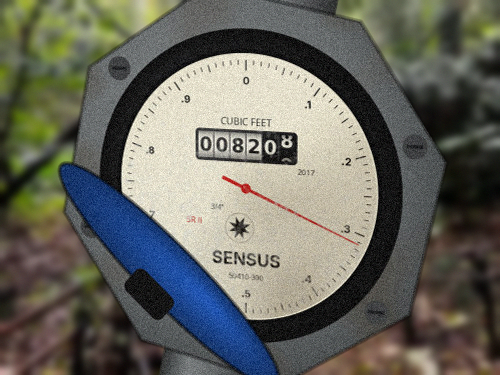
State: 8208.31 ft³
